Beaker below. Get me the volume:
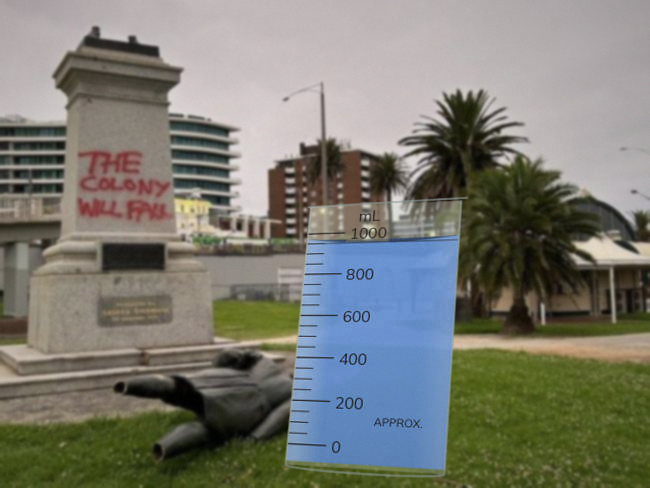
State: 950 mL
